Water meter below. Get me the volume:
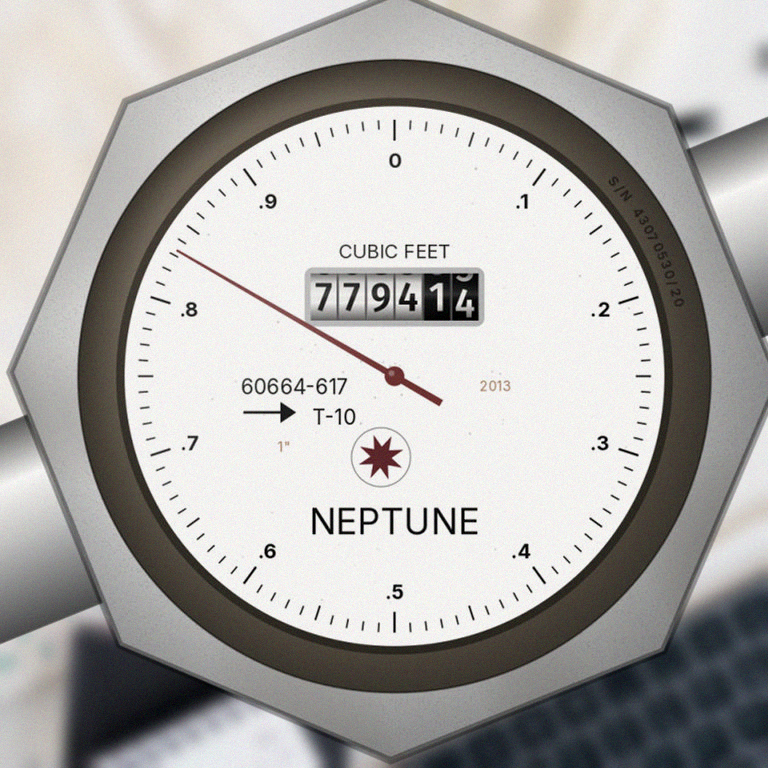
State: 779413.83 ft³
